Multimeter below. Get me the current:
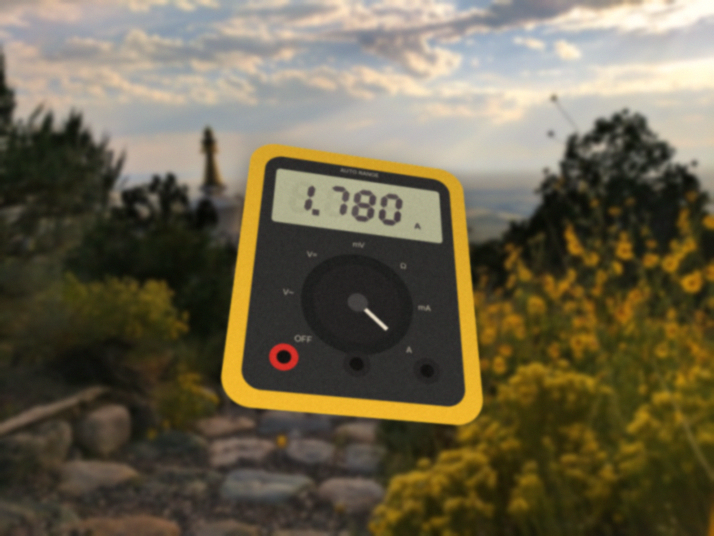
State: 1.780 A
